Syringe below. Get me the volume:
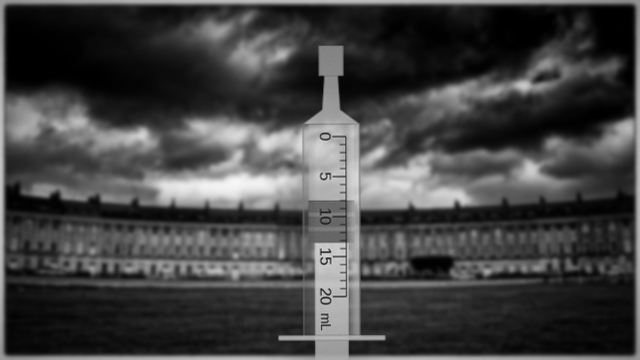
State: 8 mL
